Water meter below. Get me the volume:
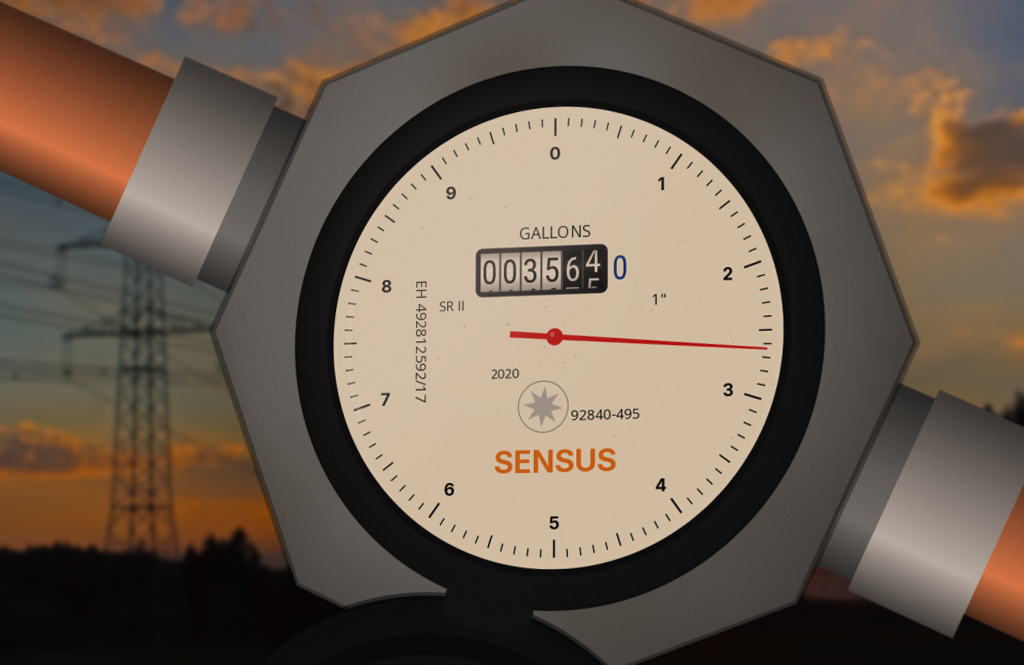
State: 35642.6 gal
